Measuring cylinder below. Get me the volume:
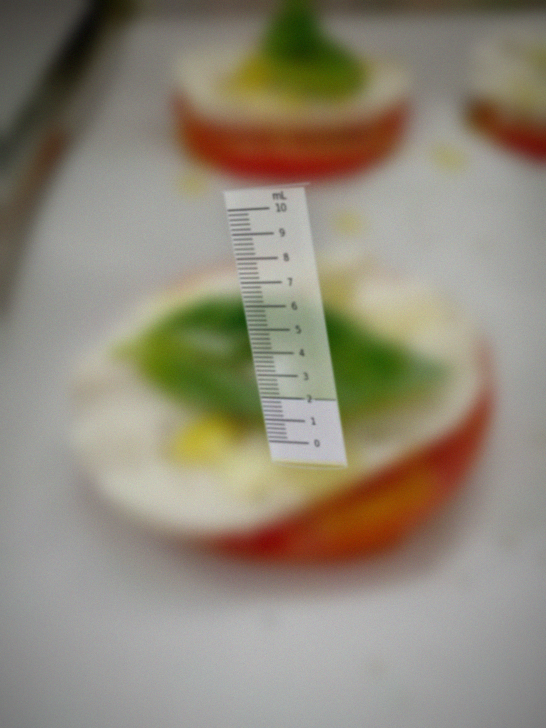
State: 2 mL
